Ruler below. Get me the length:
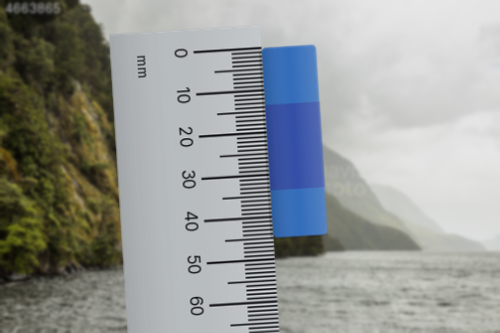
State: 45 mm
